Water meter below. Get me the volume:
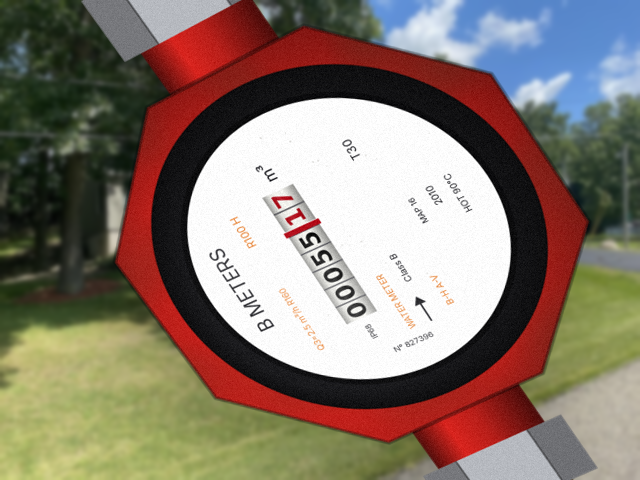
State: 55.17 m³
